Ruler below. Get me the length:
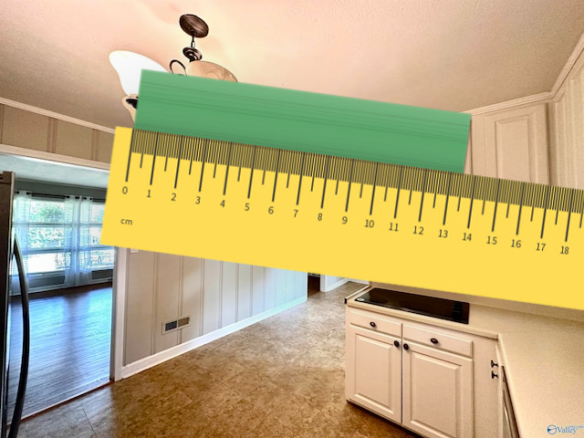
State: 13.5 cm
